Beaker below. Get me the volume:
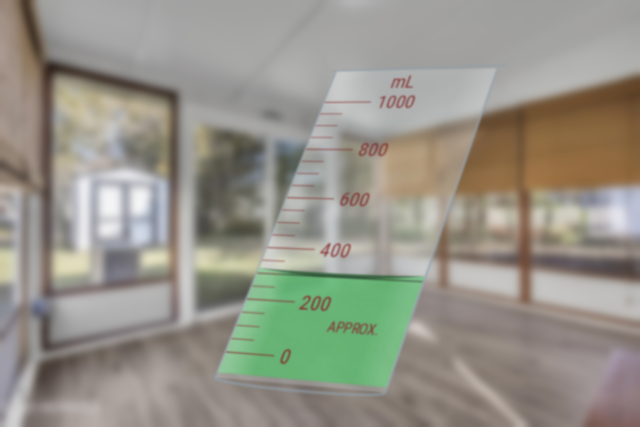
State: 300 mL
